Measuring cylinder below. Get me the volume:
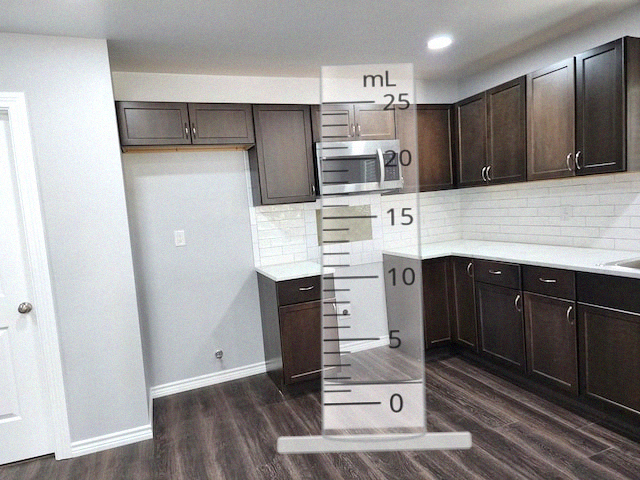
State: 1.5 mL
